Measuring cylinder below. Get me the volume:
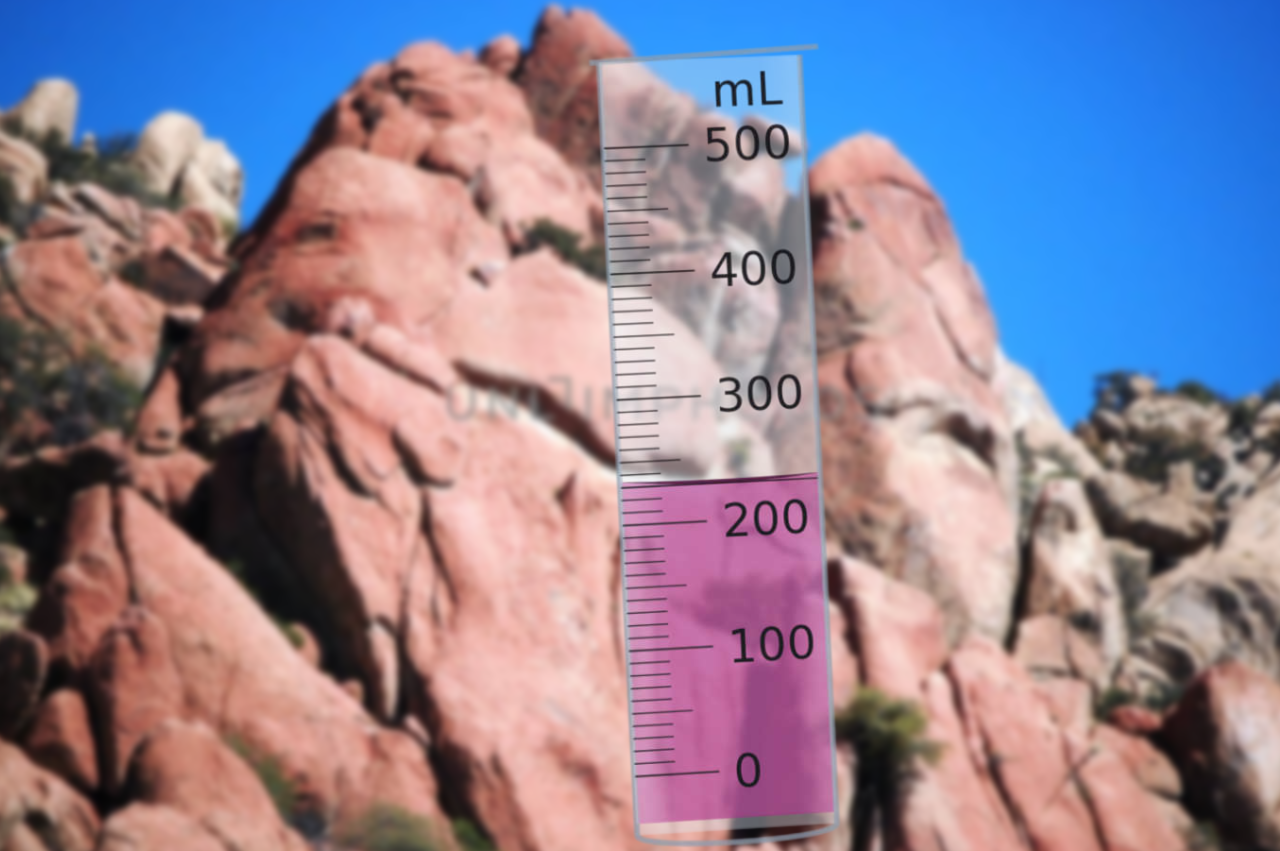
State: 230 mL
